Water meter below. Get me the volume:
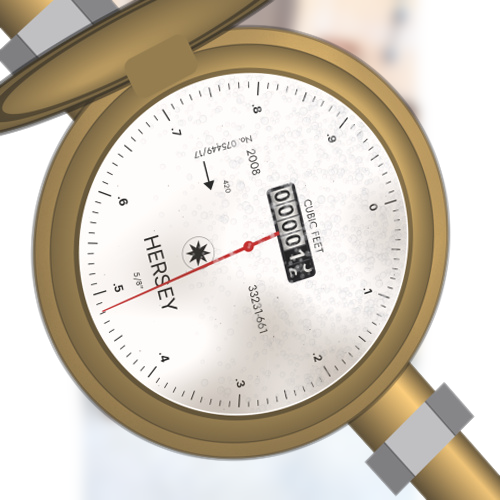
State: 15.48 ft³
